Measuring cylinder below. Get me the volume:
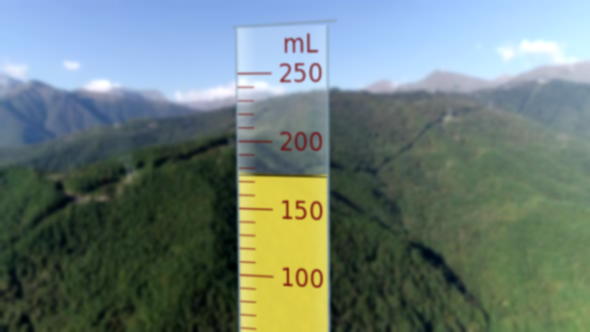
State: 175 mL
